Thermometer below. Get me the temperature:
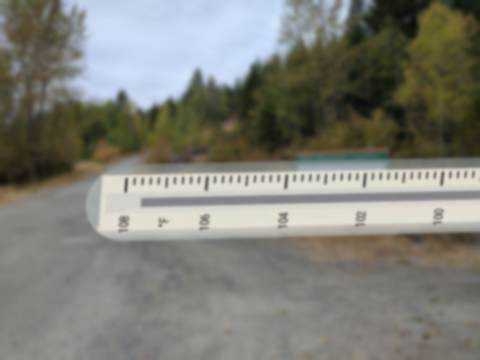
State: 107.6 °F
